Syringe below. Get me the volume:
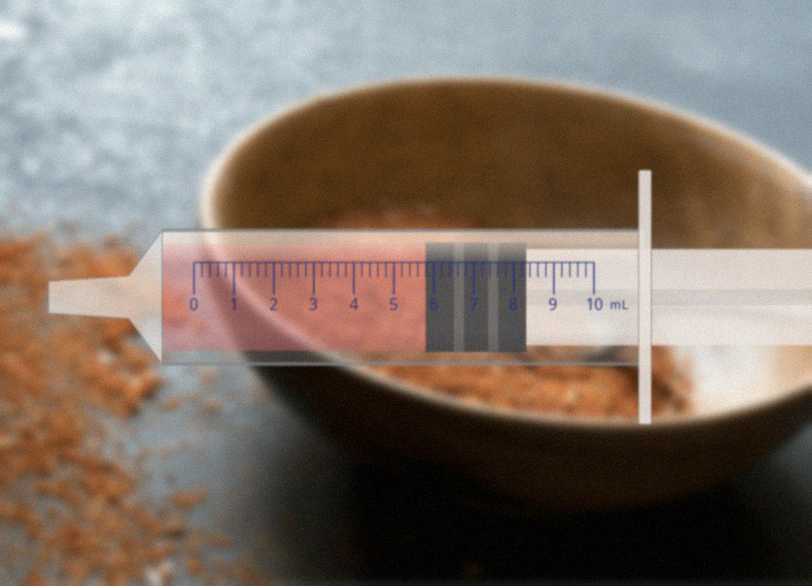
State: 5.8 mL
